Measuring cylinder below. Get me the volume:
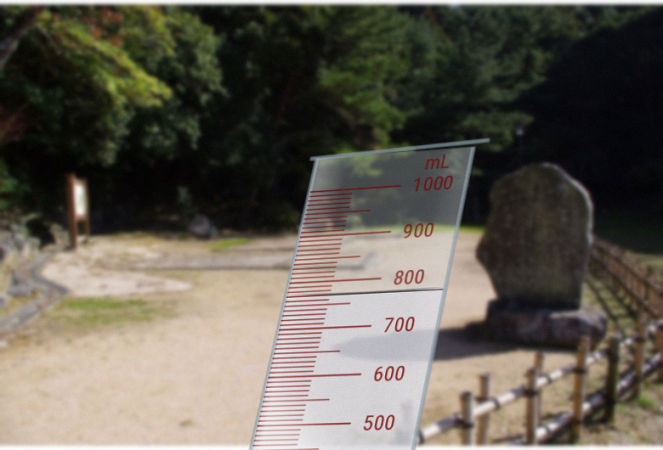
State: 770 mL
